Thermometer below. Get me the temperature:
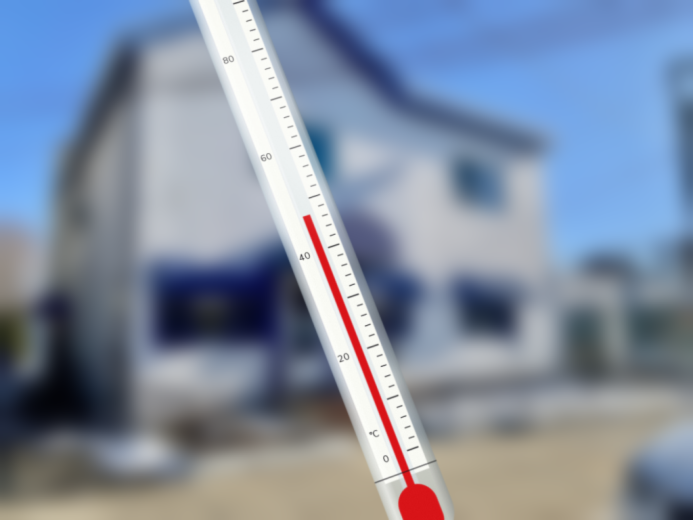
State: 47 °C
